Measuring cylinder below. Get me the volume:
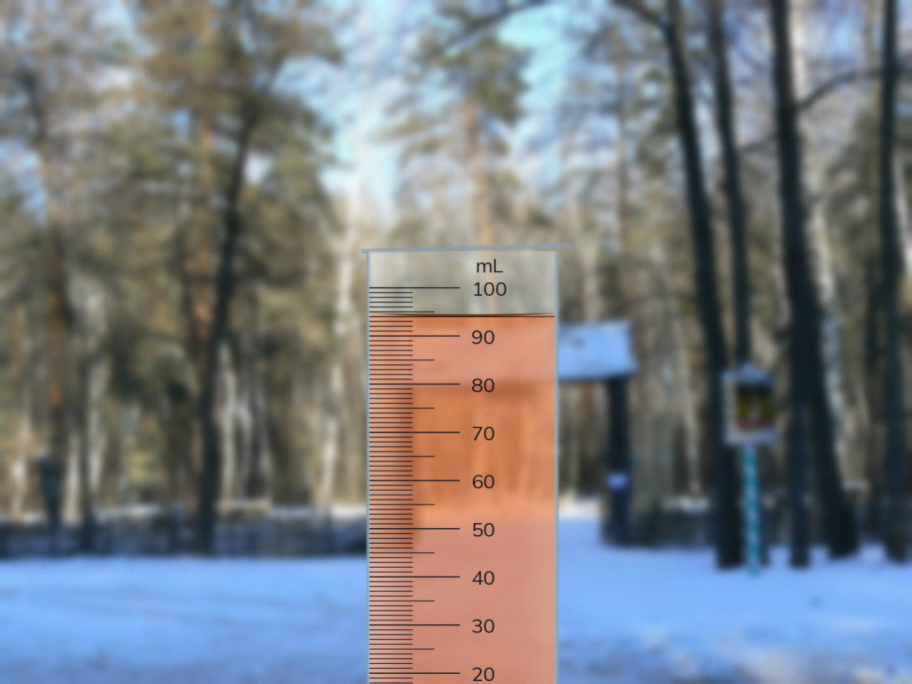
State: 94 mL
